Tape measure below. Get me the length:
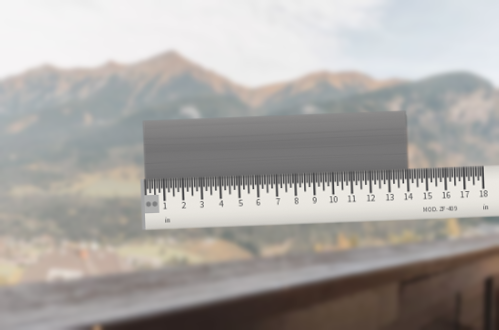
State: 14 in
